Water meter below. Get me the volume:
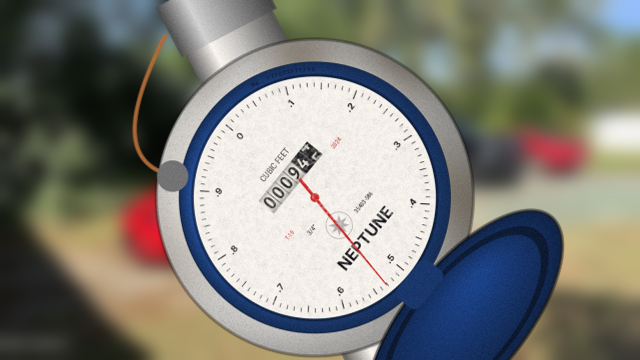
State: 944.53 ft³
